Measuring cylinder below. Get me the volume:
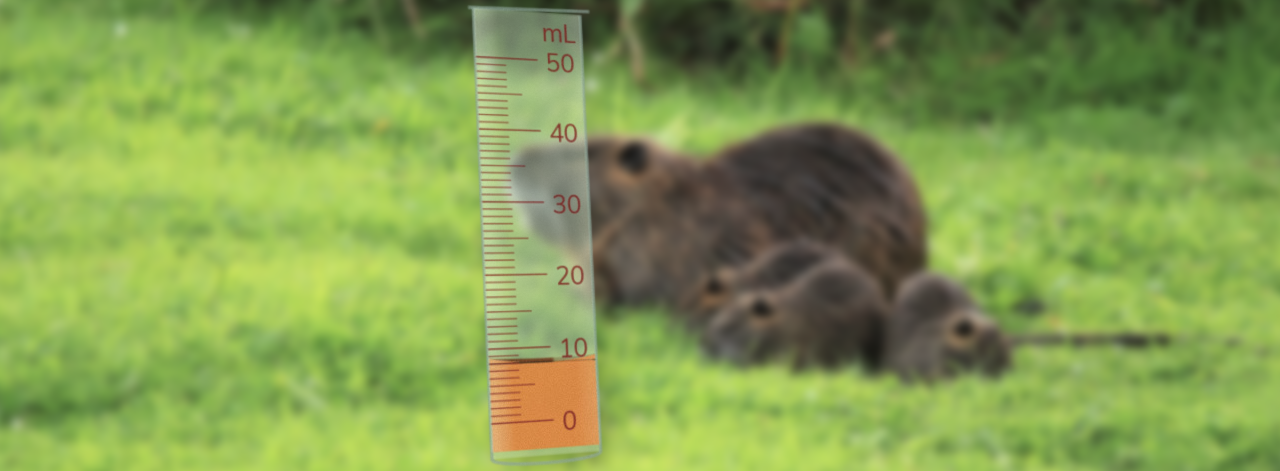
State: 8 mL
